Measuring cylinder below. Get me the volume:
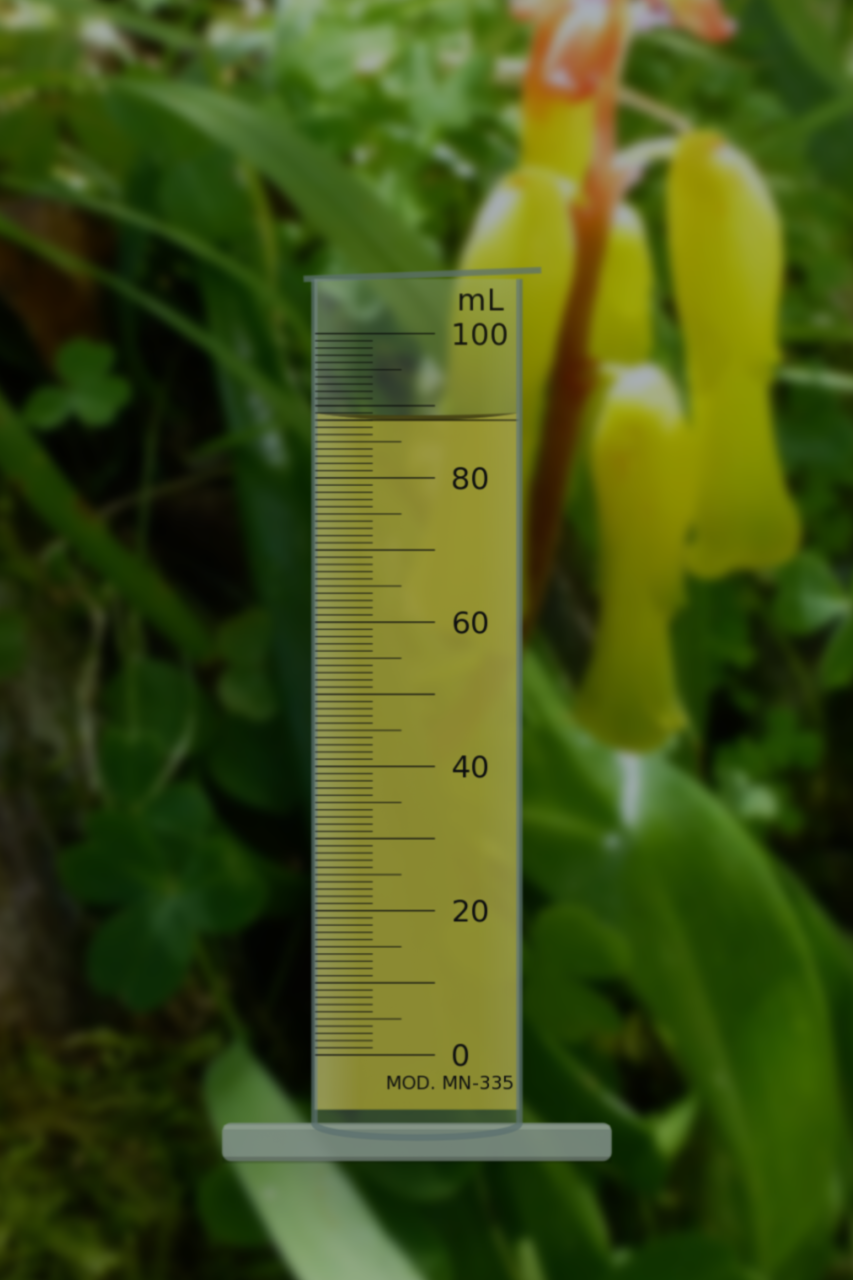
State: 88 mL
